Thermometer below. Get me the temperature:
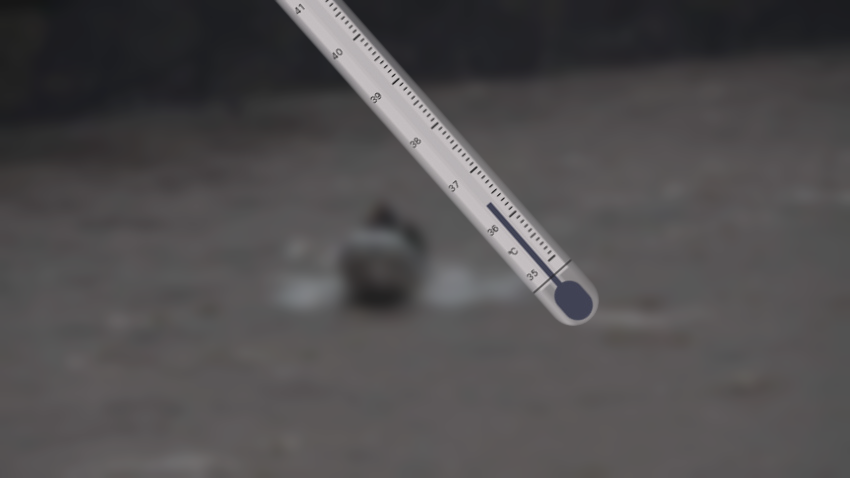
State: 36.4 °C
